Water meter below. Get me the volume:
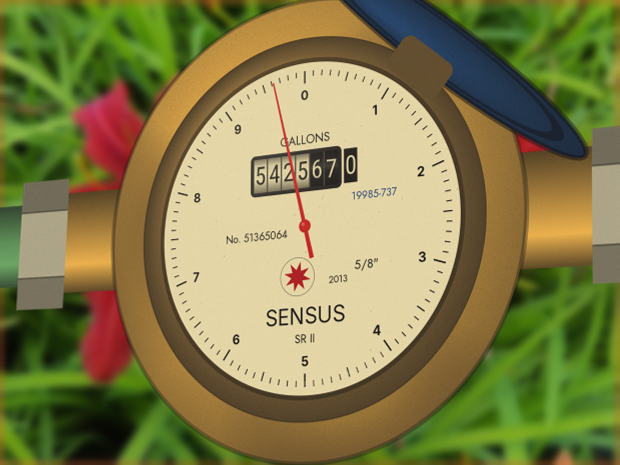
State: 5425669.6 gal
